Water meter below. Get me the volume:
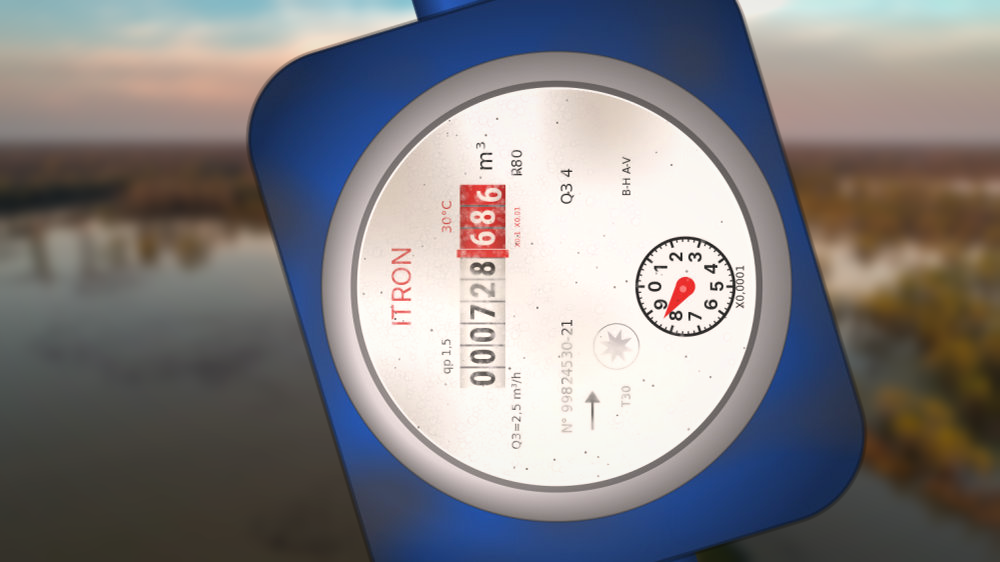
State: 728.6858 m³
